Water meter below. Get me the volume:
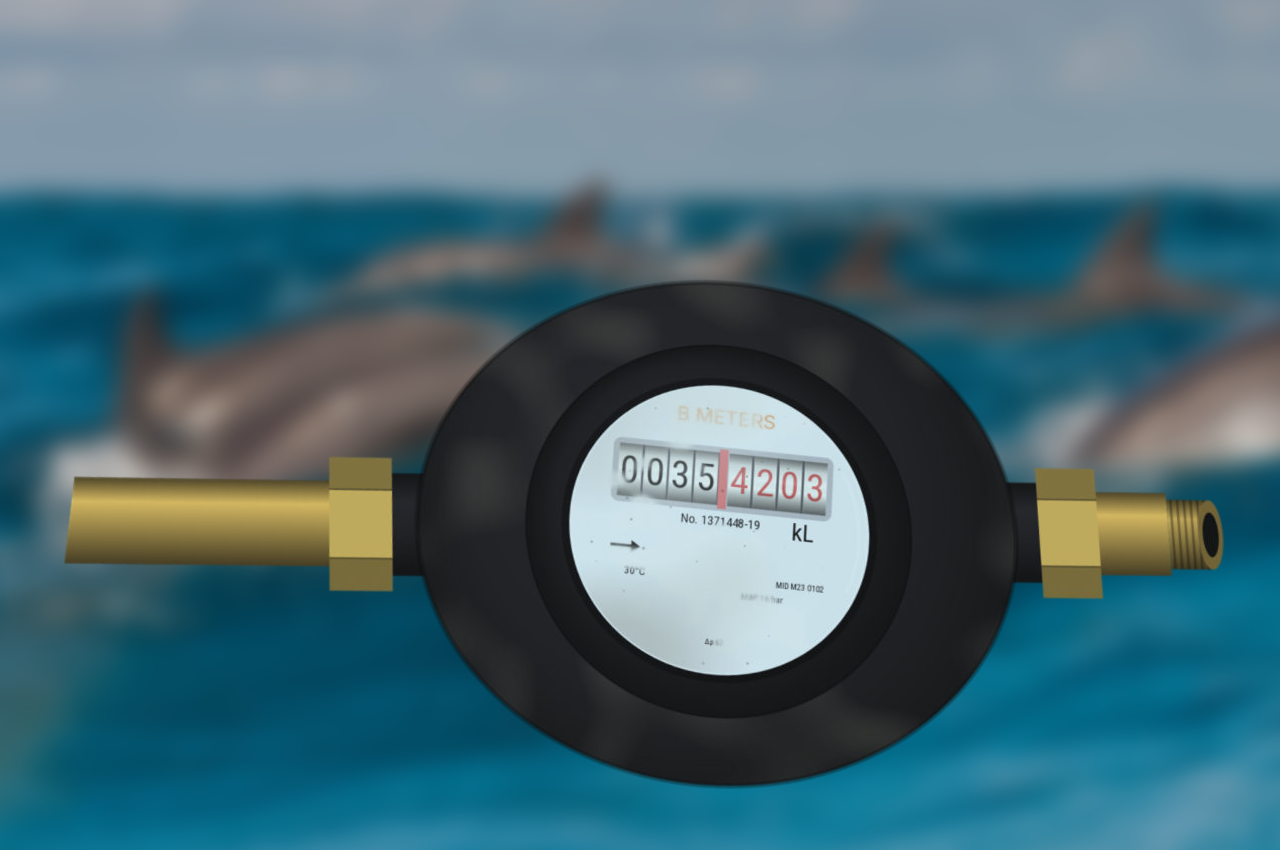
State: 35.4203 kL
